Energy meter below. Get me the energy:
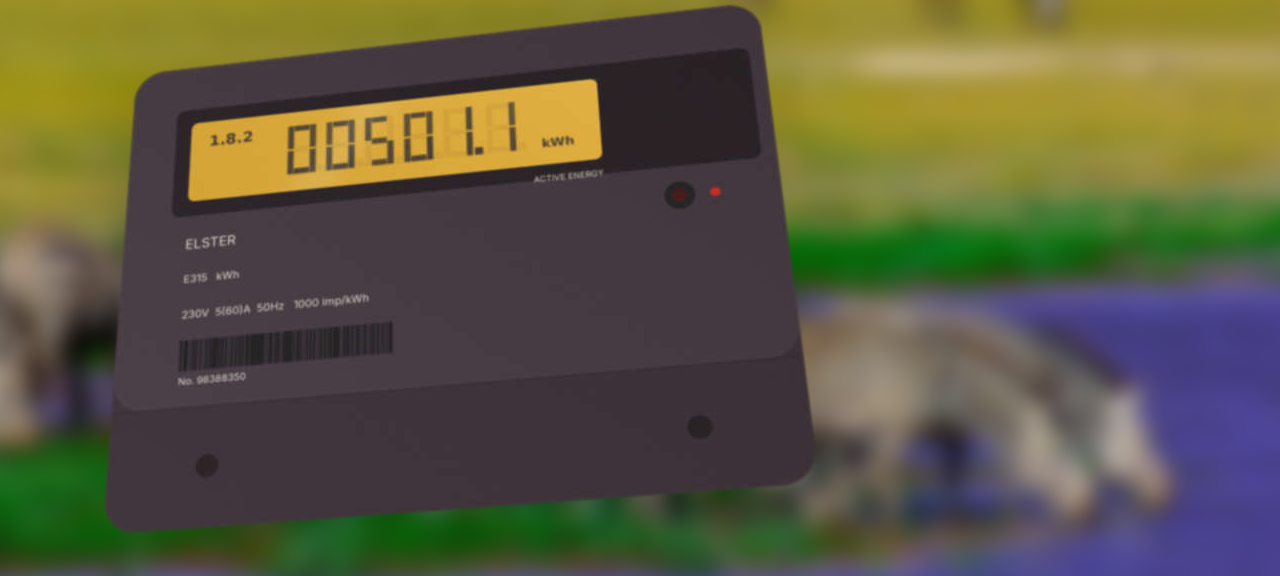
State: 501.1 kWh
